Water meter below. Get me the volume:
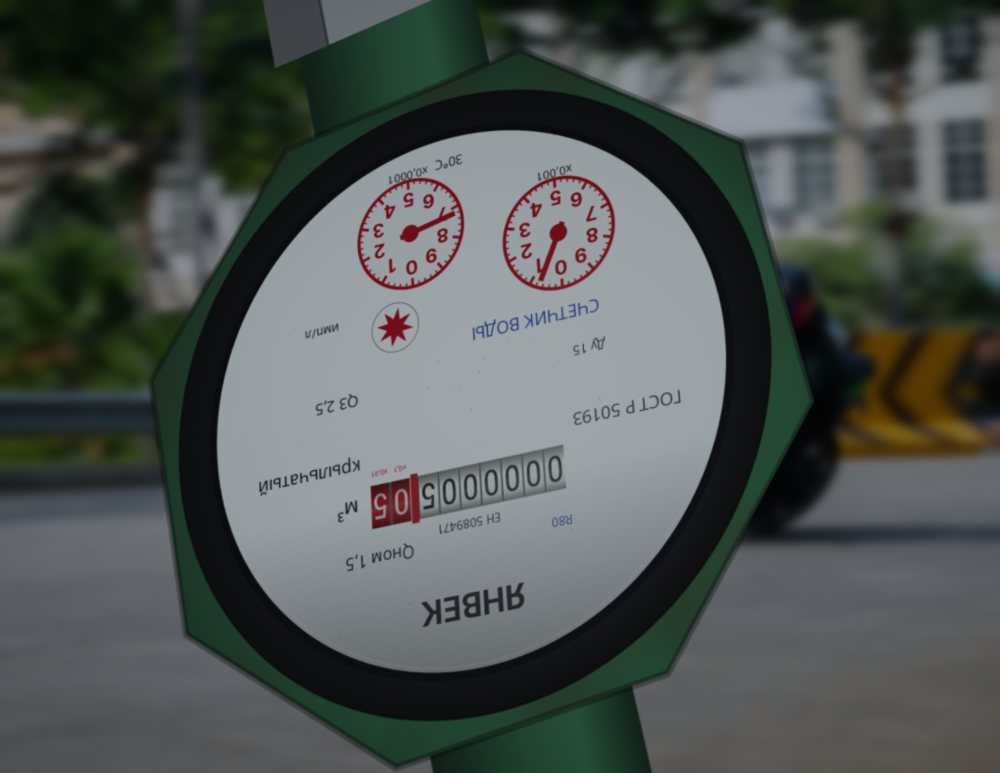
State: 5.0507 m³
